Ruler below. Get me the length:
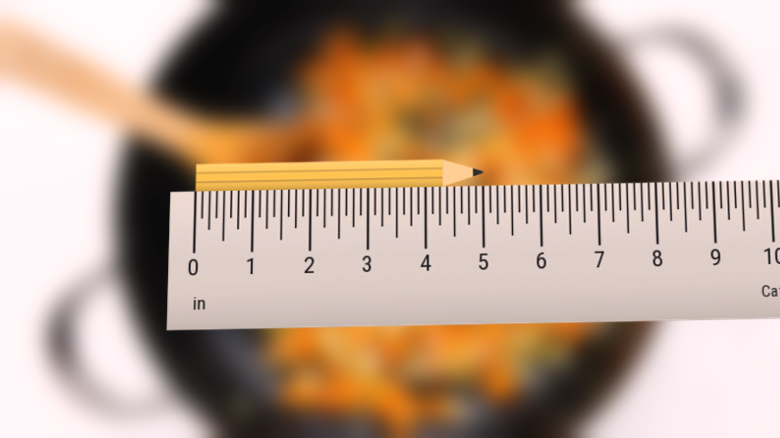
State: 5 in
